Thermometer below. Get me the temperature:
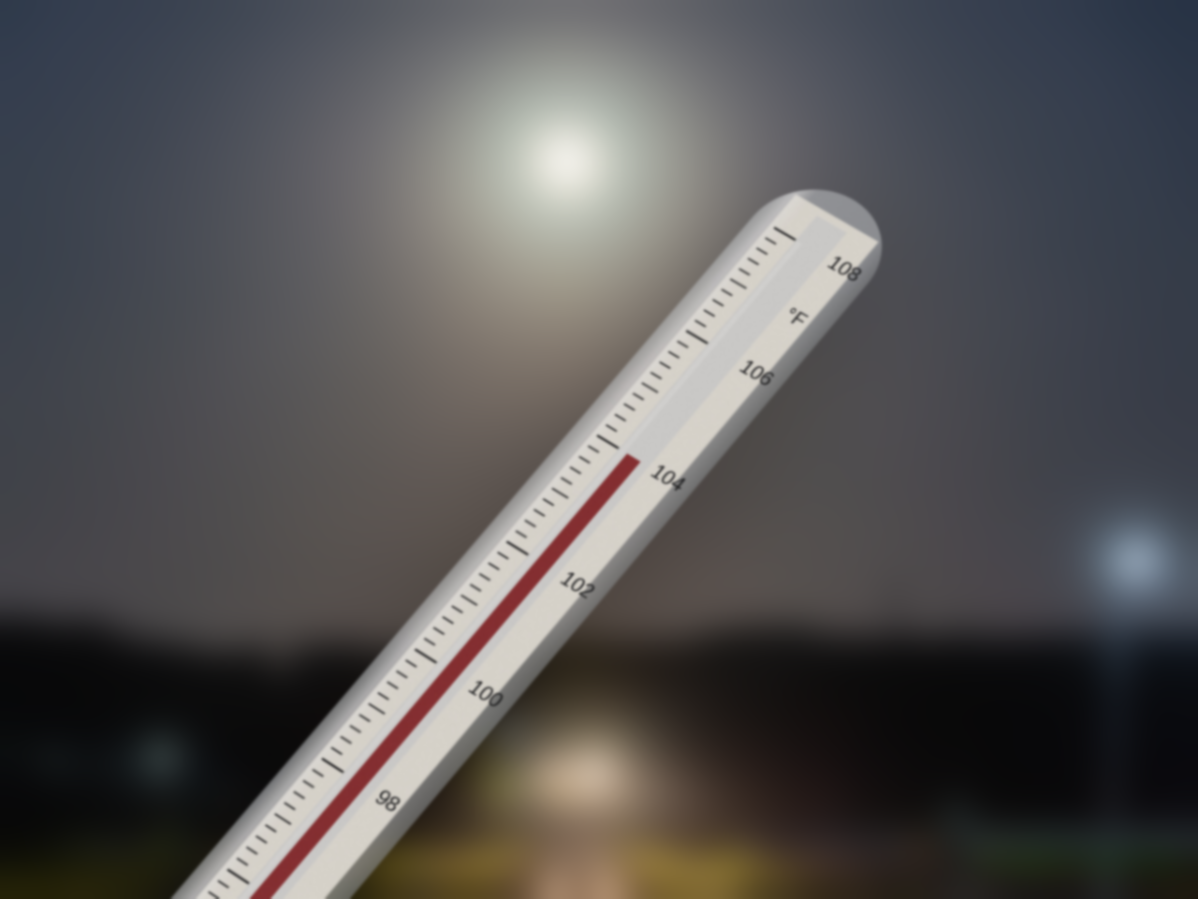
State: 104 °F
